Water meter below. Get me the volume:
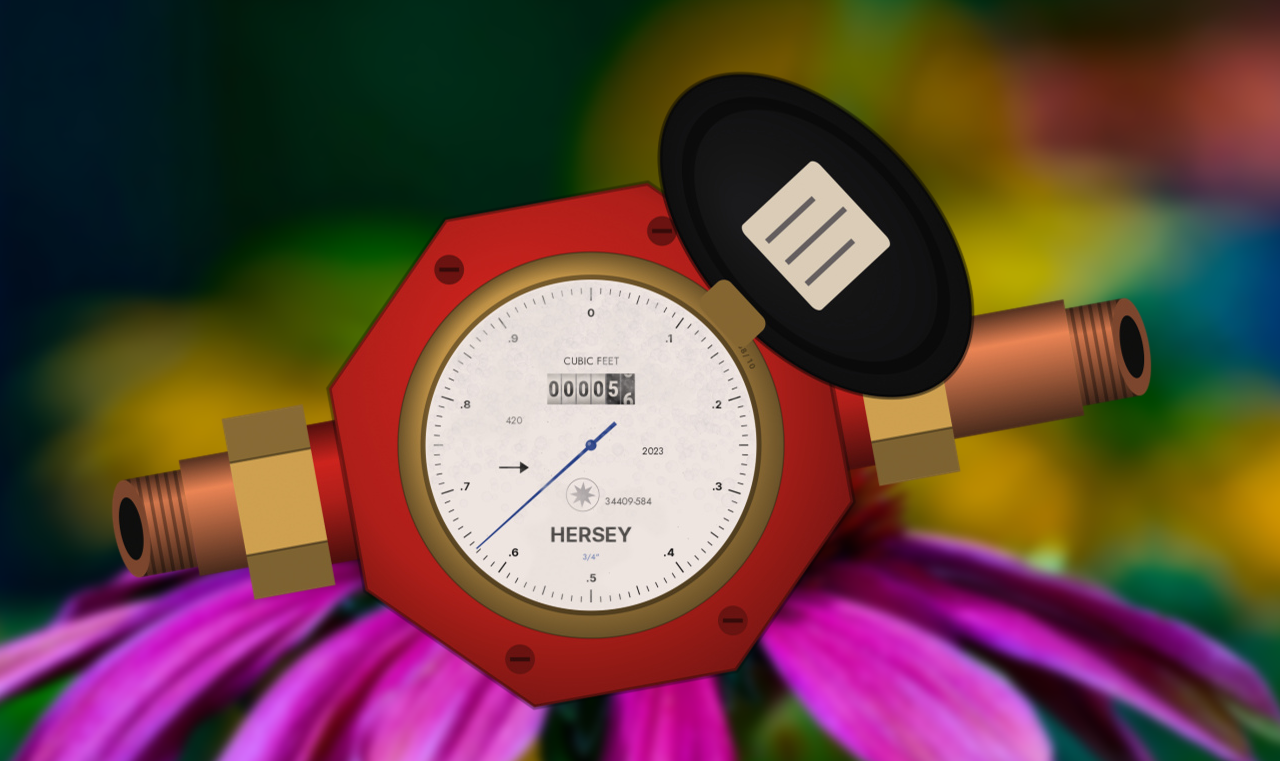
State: 55.63 ft³
